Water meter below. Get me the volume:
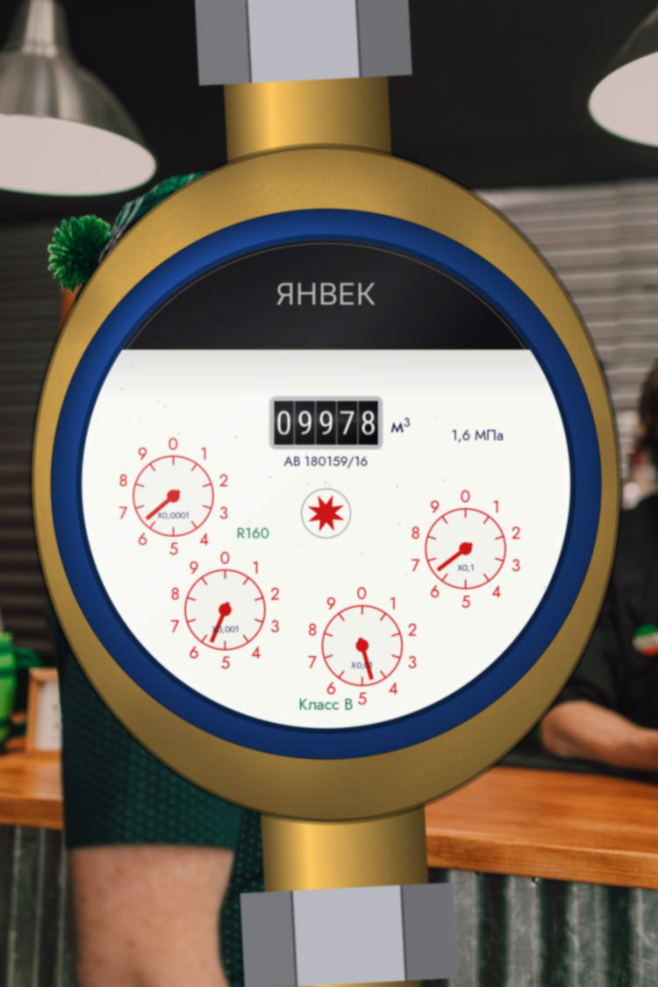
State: 9978.6456 m³
